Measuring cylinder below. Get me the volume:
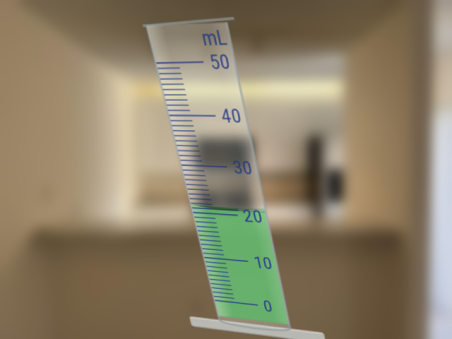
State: 21 mL
